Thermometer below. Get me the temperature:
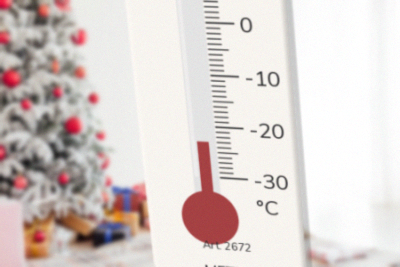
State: -23 °C
